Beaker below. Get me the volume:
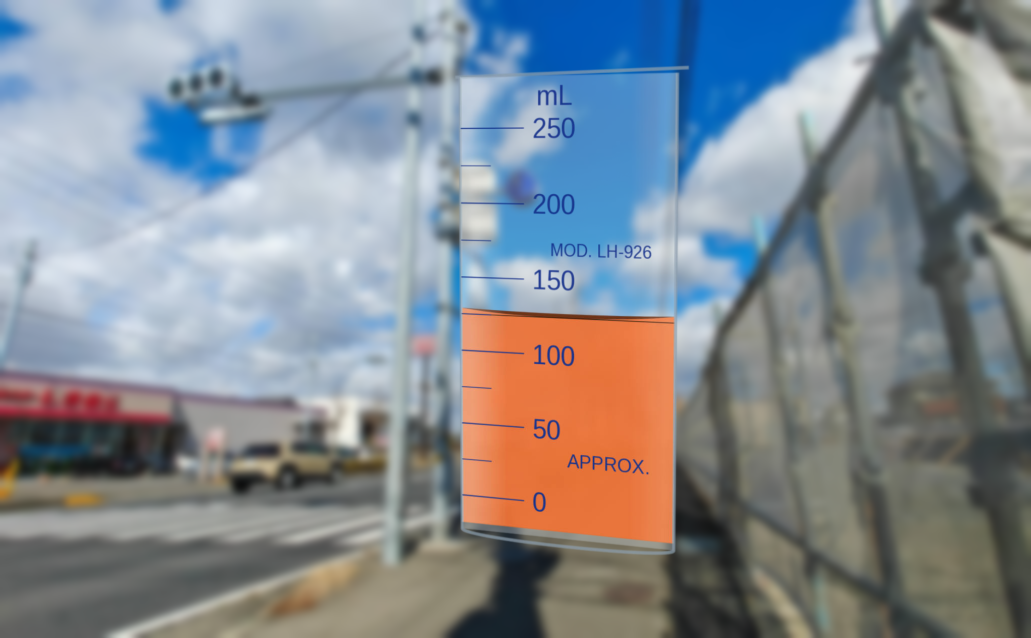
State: 125 mL
